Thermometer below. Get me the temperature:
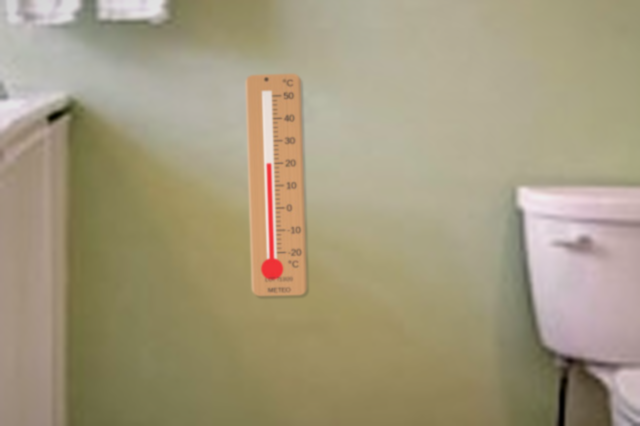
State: 20 °C
